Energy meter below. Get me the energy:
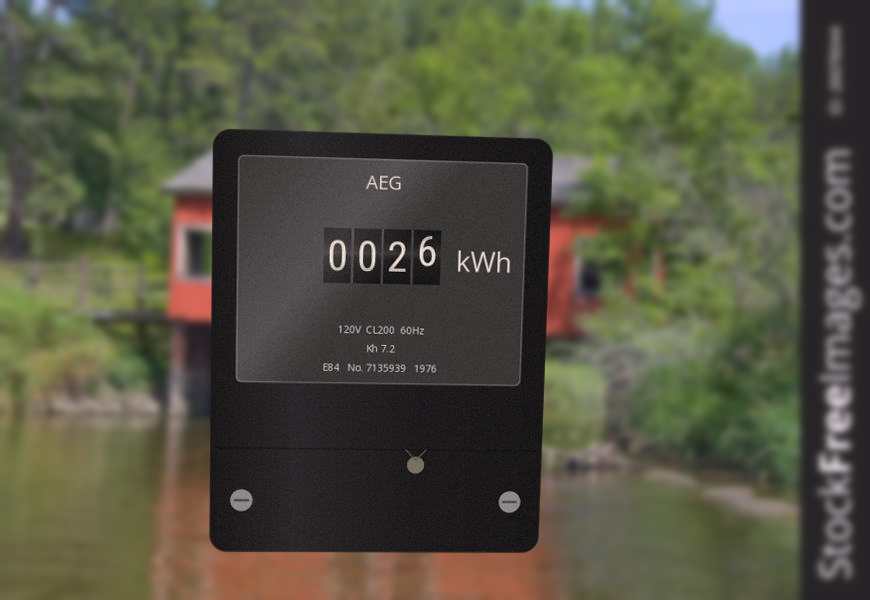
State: 26 kWh
